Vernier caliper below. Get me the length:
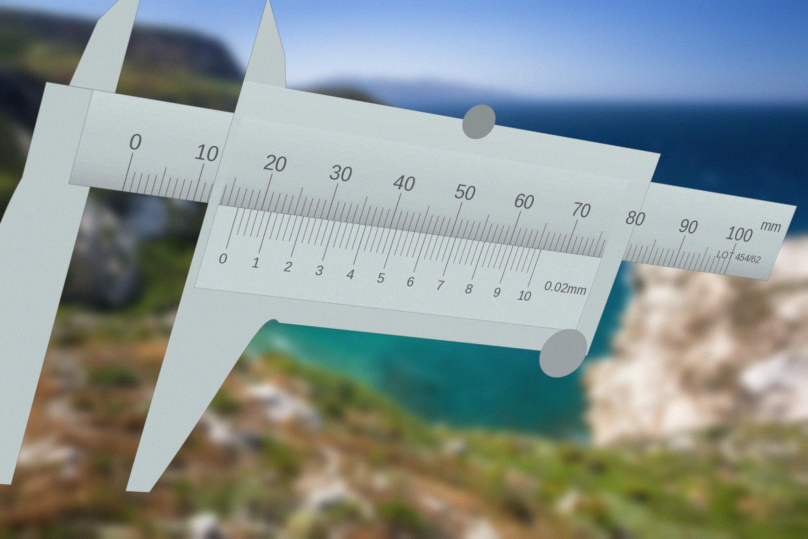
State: 16.6 mm
